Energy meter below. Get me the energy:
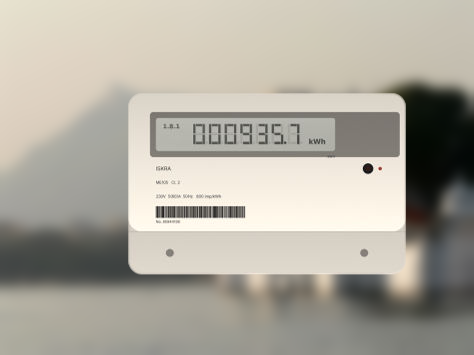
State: 935.7 kWh
